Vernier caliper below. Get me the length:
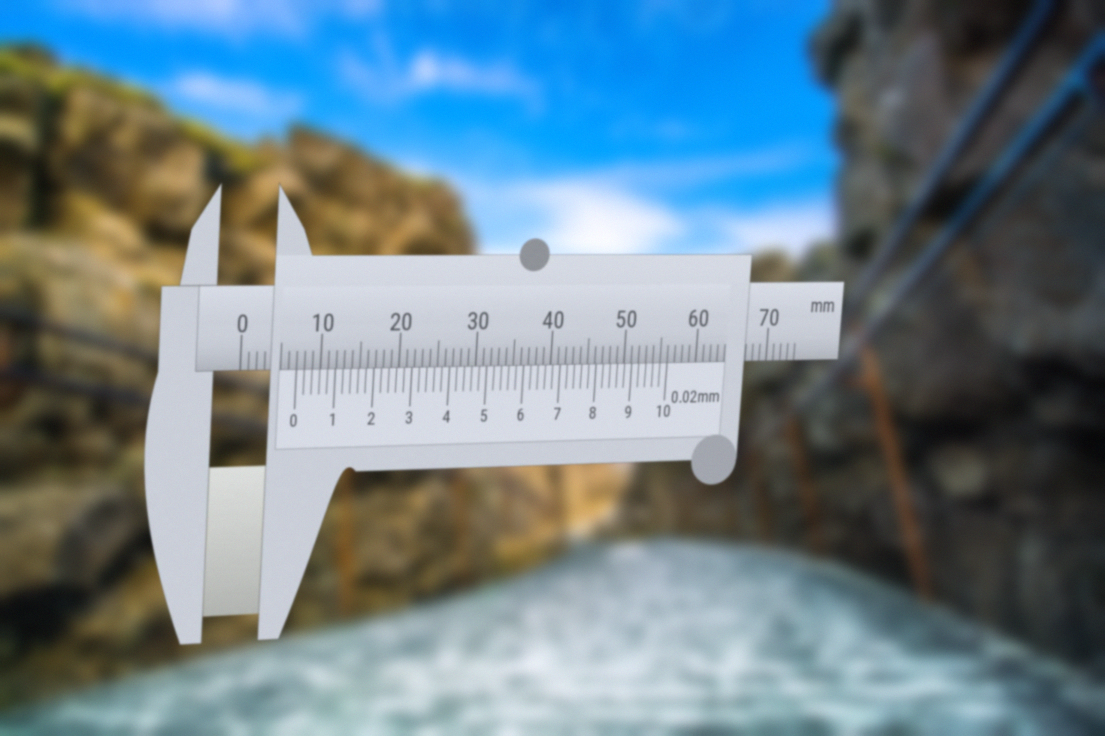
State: 7.0 mm
